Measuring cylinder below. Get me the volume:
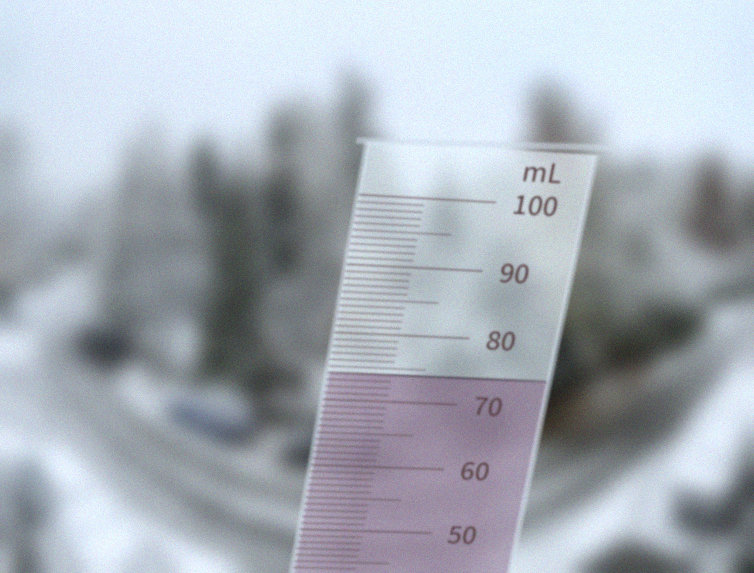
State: 74 mL
